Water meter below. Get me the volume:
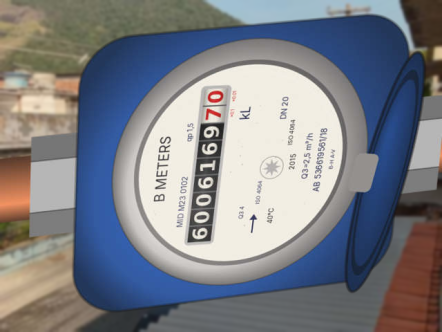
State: 6006169.70 kL
